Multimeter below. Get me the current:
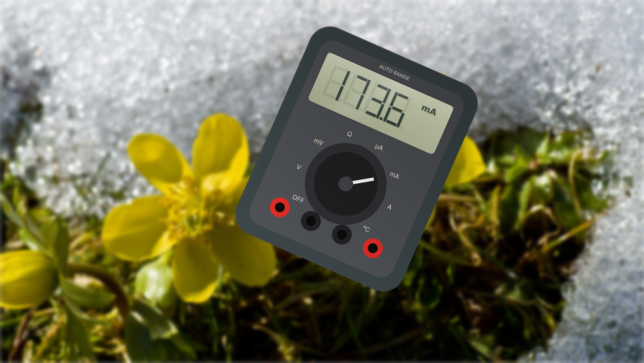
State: 173.6 mA
